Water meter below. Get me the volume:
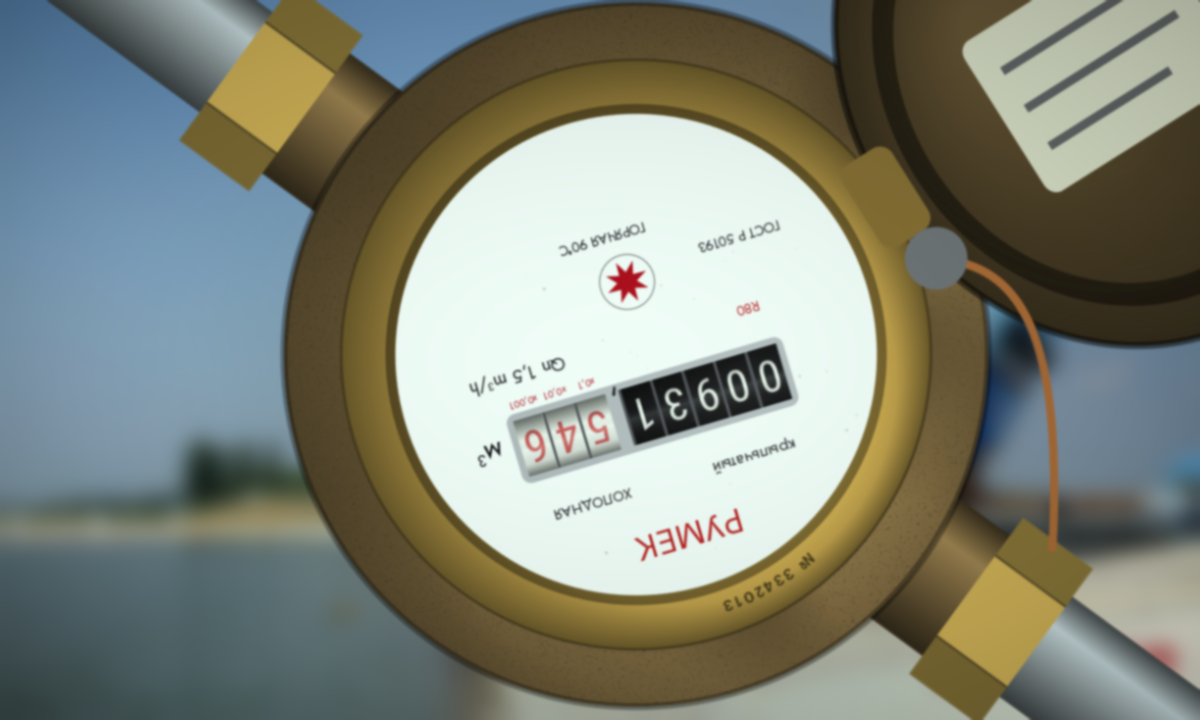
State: 931.546 m³
